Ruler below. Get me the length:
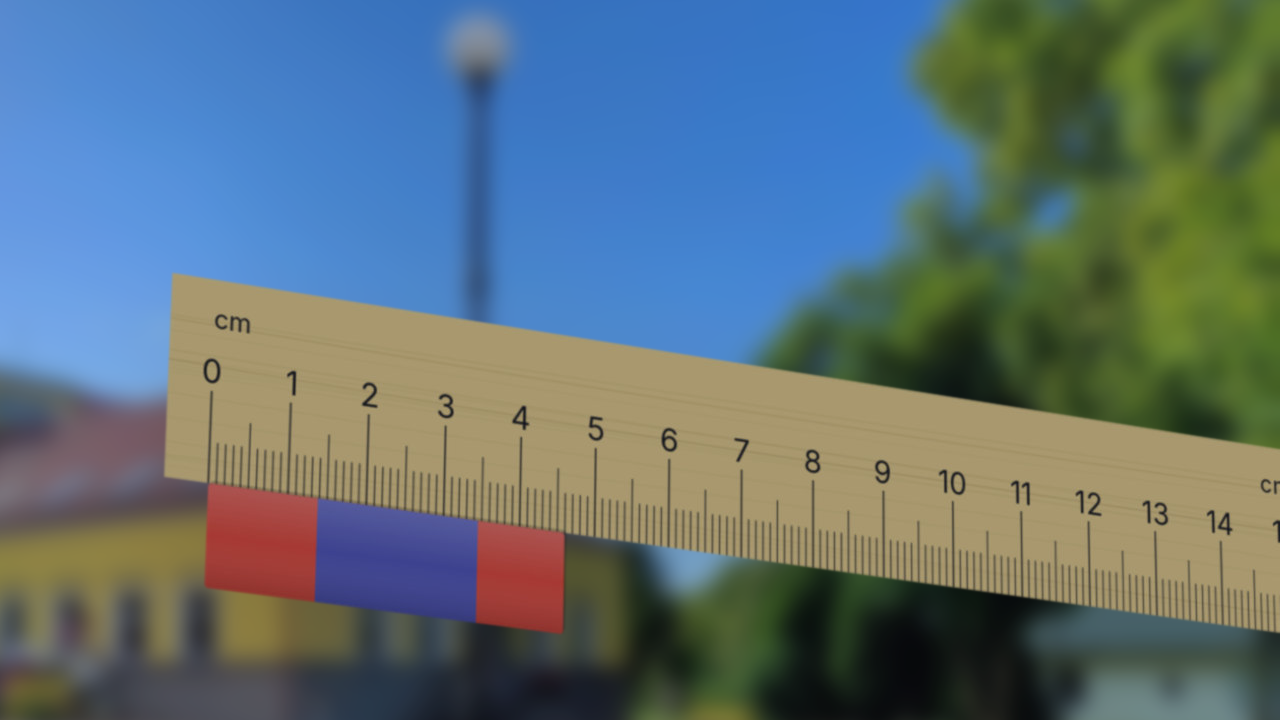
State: 4.6 cm
